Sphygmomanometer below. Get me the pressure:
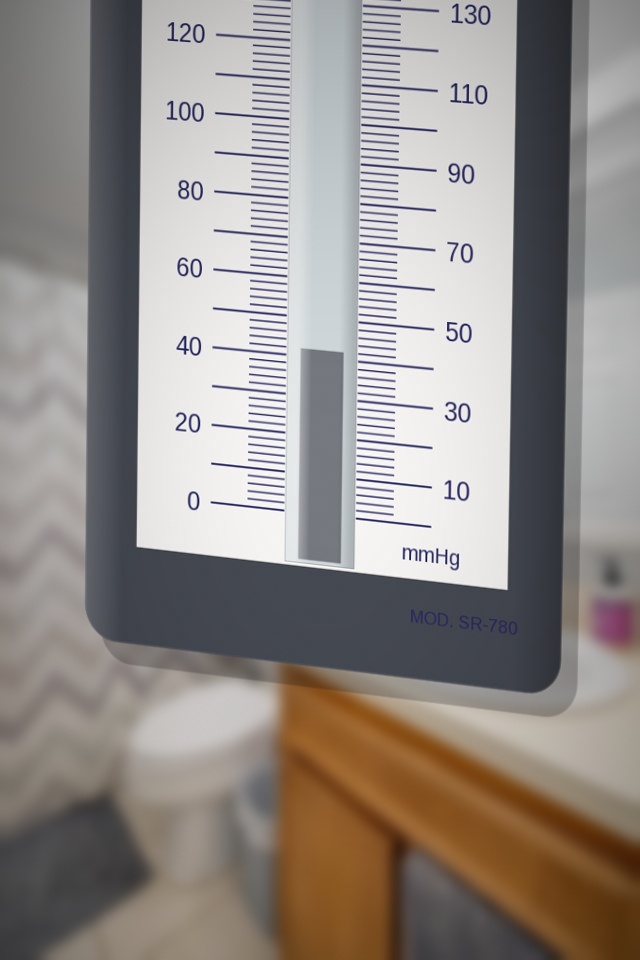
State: 42 mmHg
